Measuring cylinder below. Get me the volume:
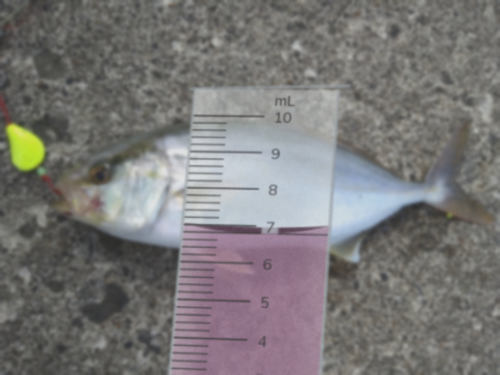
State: 6.8 mL
